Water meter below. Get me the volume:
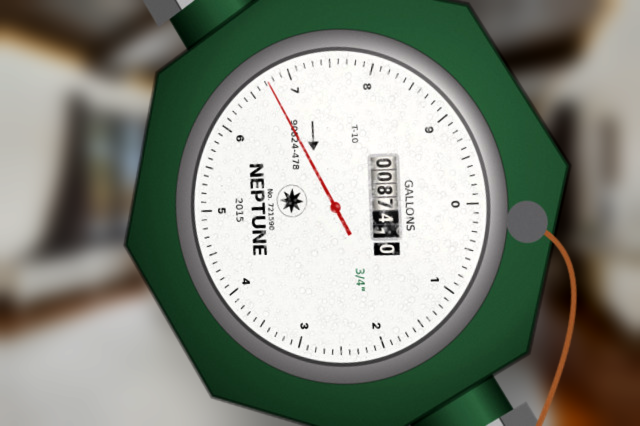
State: 87406.7 gal
